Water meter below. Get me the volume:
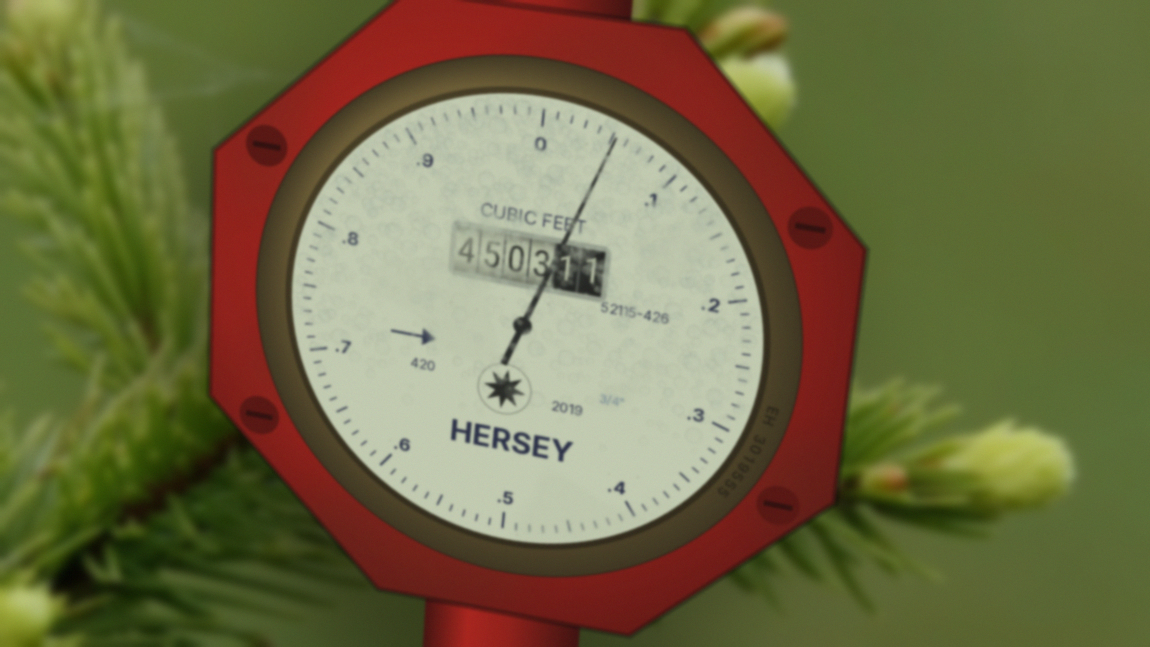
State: 450311.05 ft³
